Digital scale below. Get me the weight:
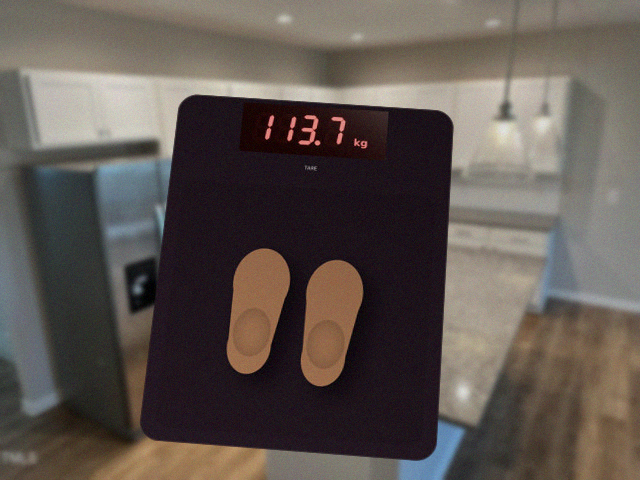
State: 113.7 kg
